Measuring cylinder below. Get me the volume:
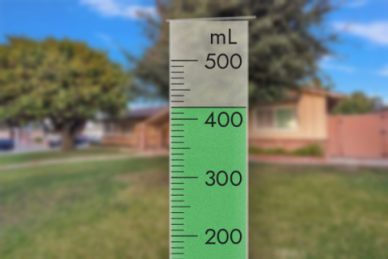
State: 420 mL
